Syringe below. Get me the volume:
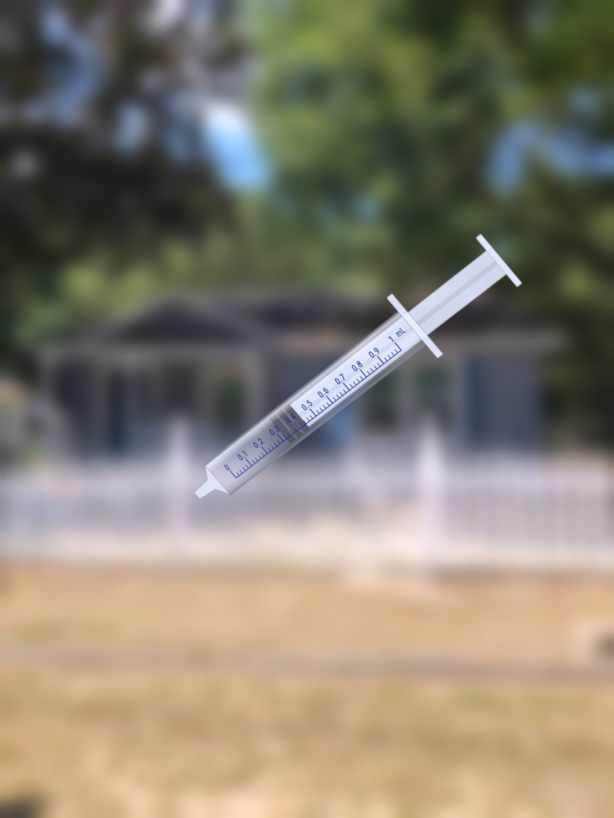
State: 0.32 mL
